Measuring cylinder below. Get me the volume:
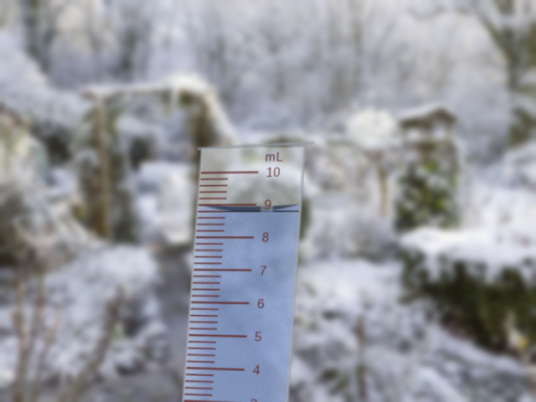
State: 8.8 mL
